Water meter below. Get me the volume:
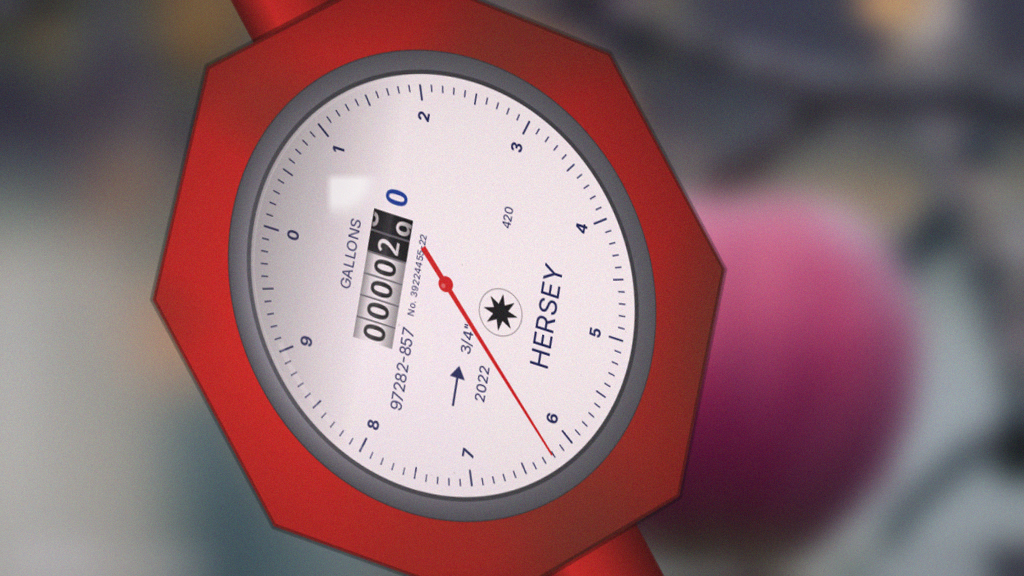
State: 286.2 gal
